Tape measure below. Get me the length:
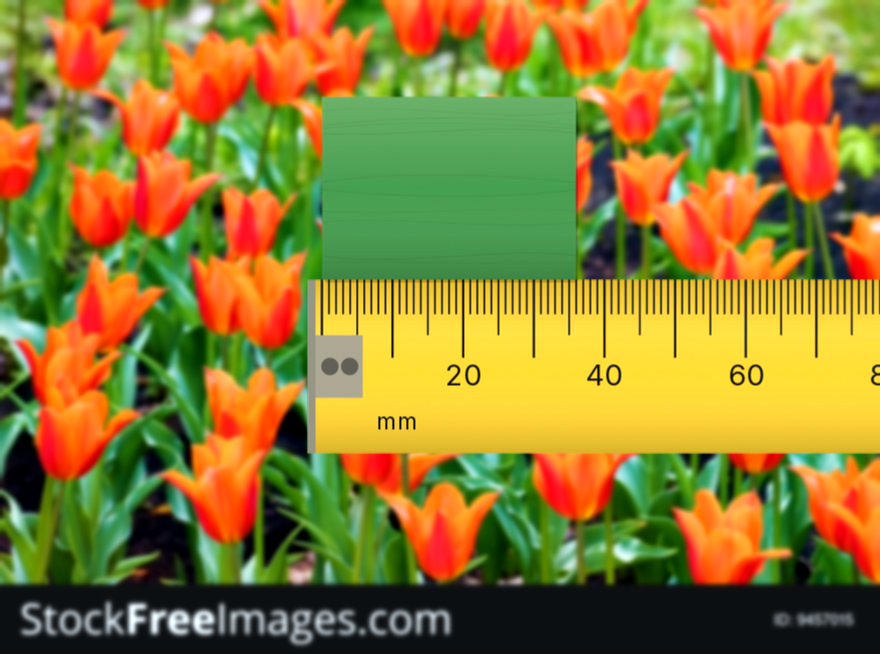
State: 36 mm
